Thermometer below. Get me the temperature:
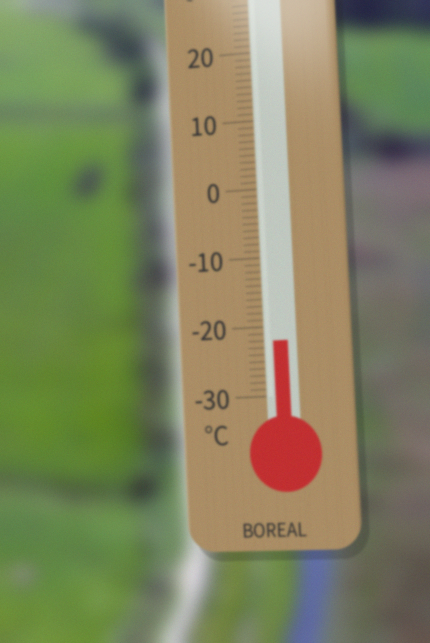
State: -22 °C
